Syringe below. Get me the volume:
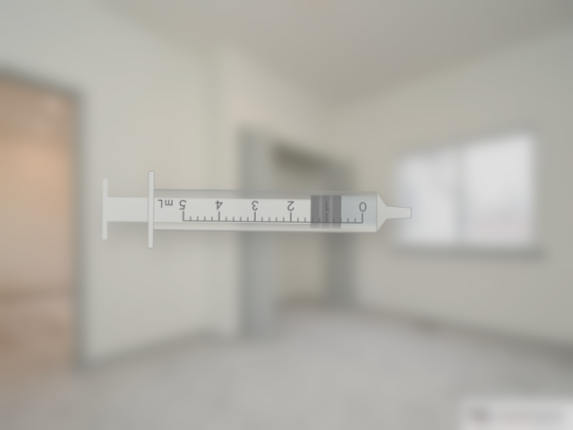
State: 0.6 mL
